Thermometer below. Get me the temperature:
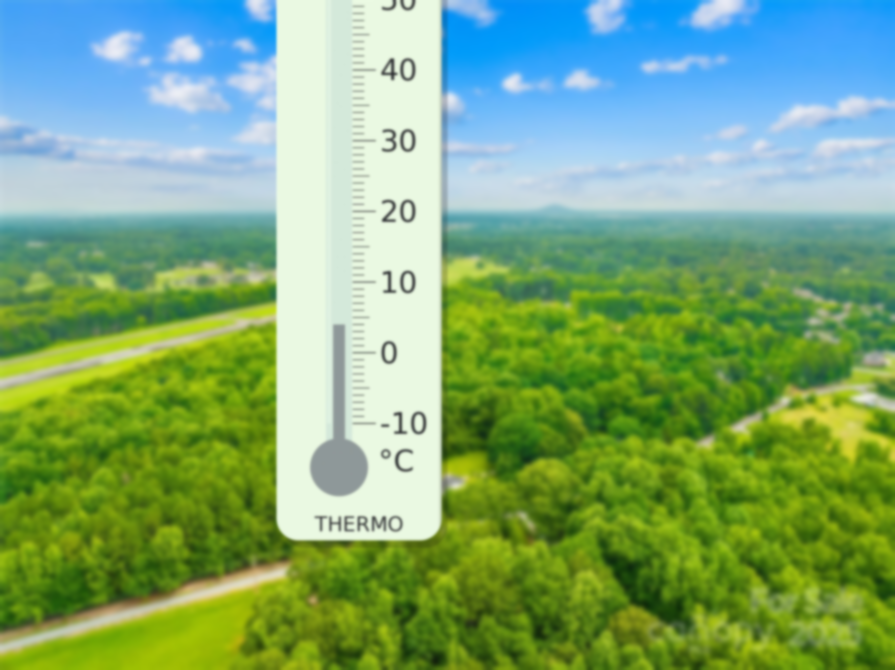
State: 4 °C
